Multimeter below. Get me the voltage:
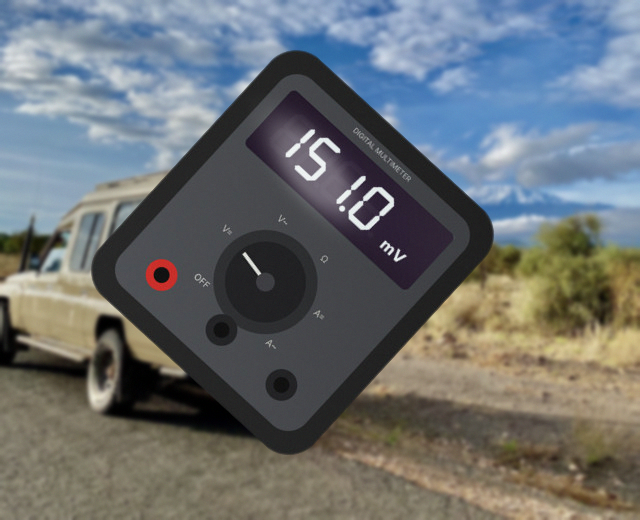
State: 151.0 mV
